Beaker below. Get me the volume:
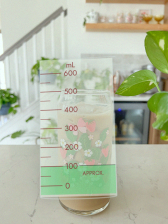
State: 100 mL
